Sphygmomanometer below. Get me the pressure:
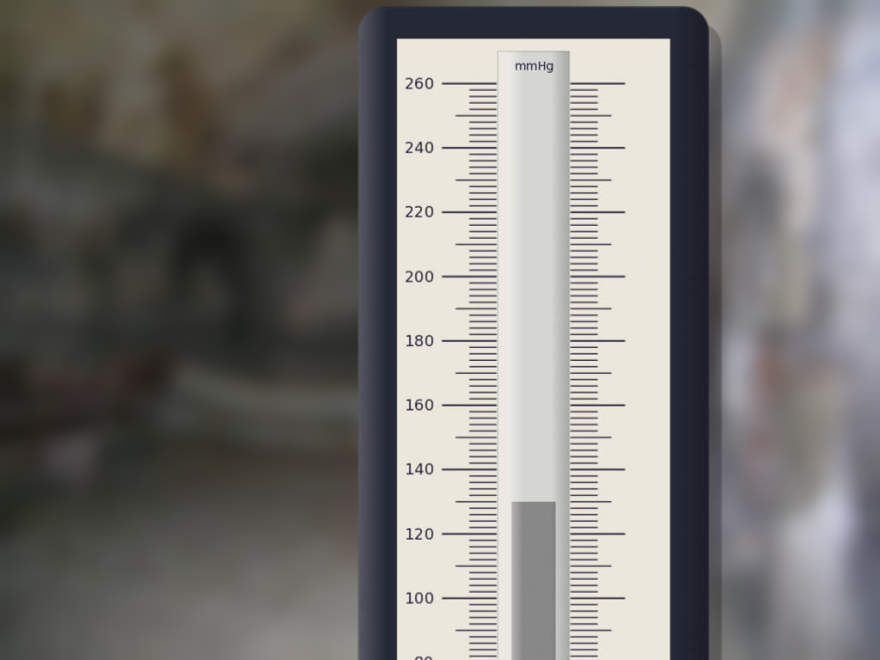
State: 130 mmHg
